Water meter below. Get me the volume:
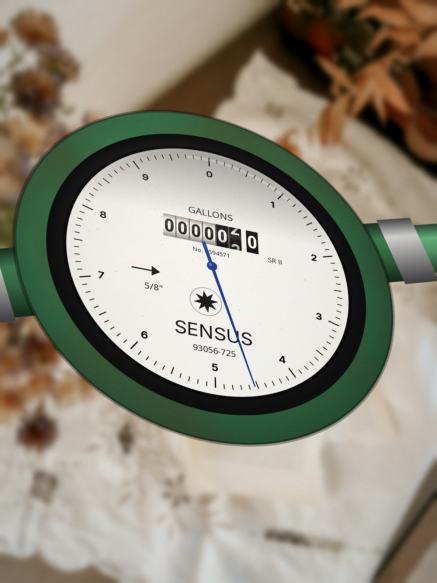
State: 24.5 gal
